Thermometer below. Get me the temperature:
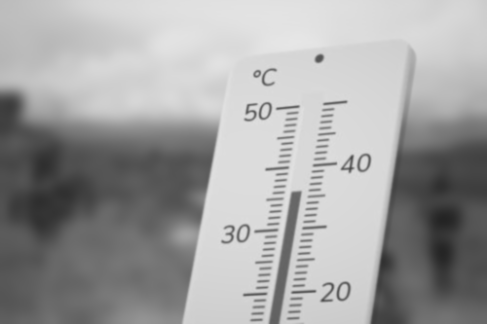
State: 36 °C
